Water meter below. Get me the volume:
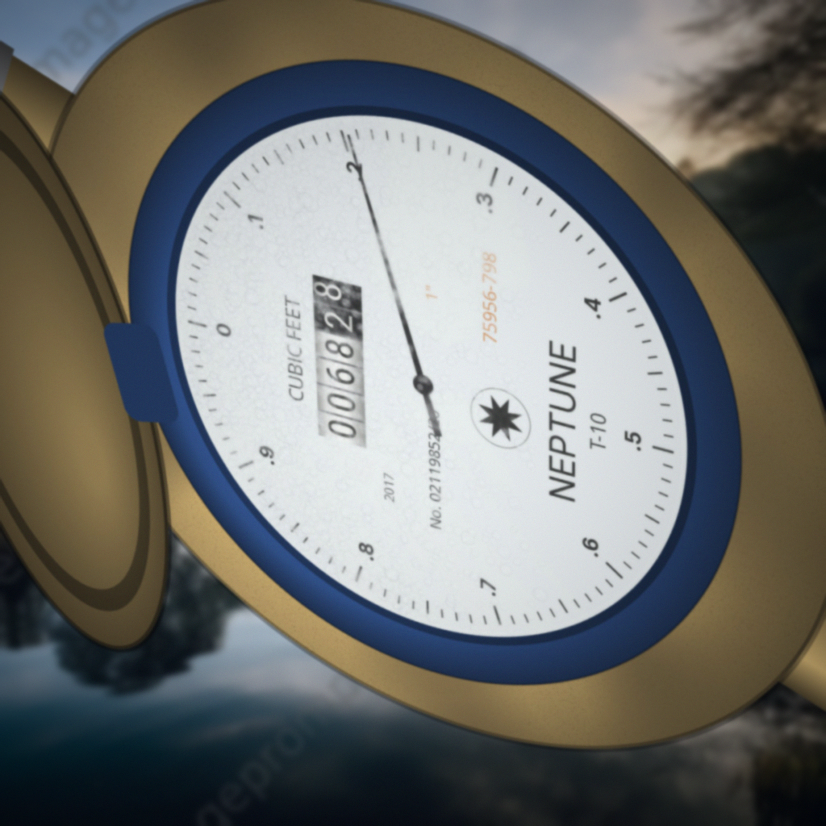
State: 6828.20 ft³
